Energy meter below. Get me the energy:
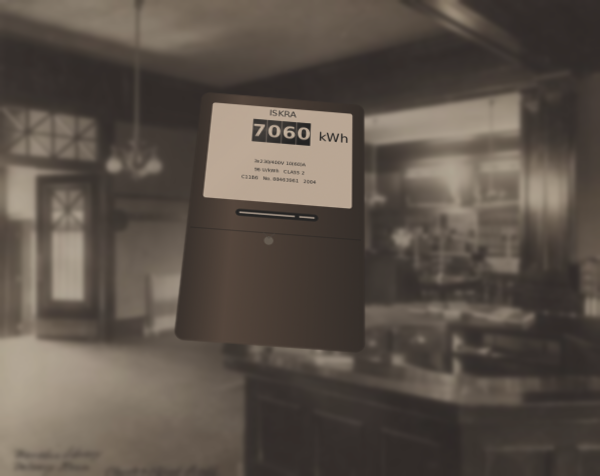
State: 7060 kWh
